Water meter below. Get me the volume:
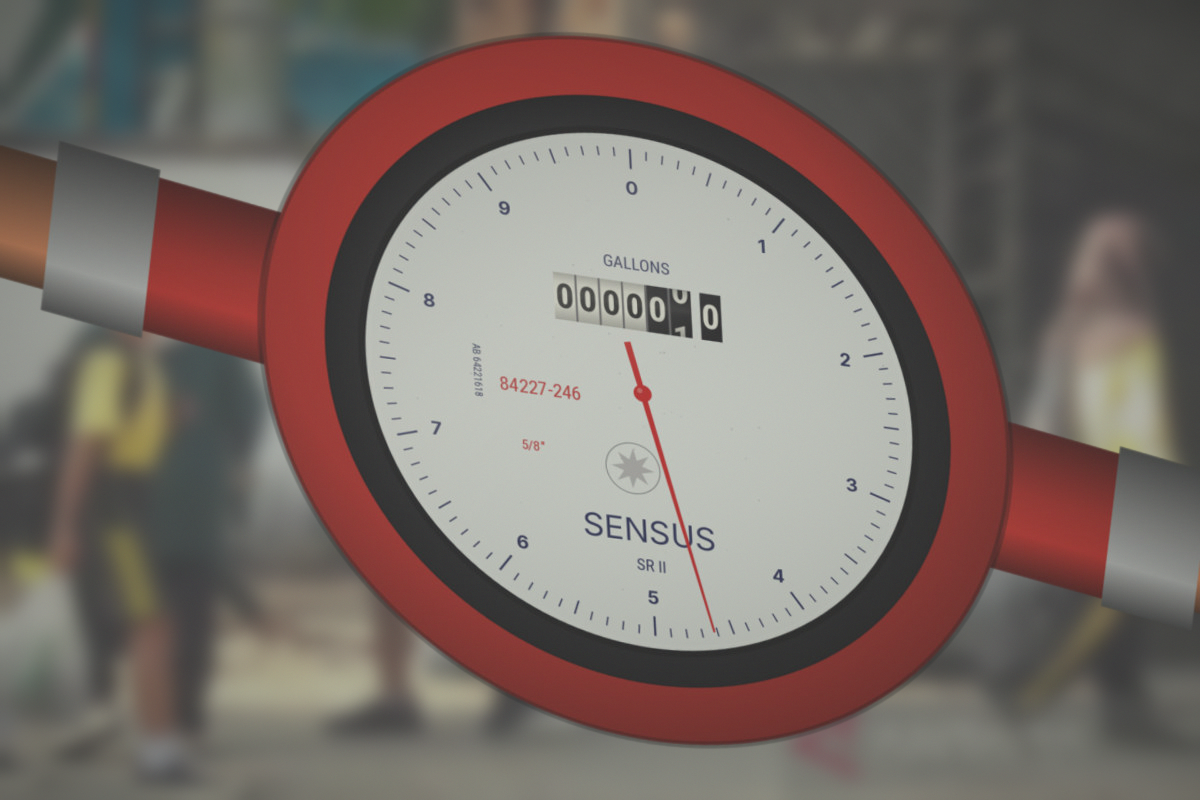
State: 4.6 gal
